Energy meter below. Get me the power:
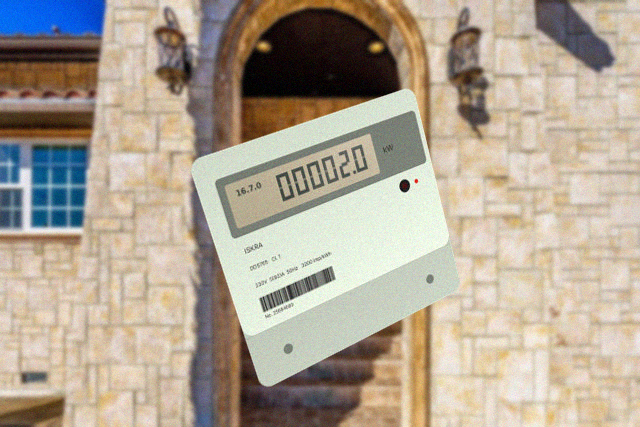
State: 2.0 kW
